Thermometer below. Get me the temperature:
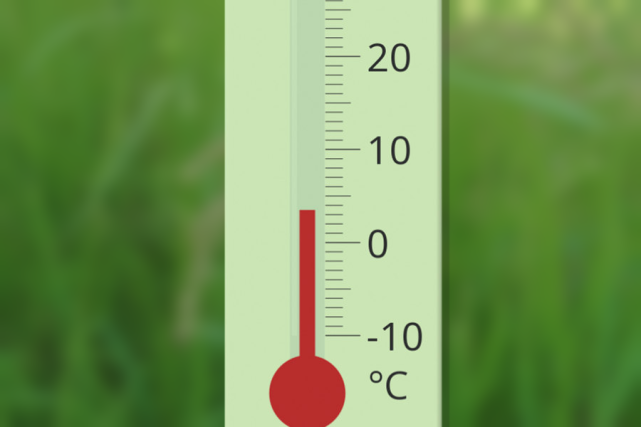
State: 3.5 °C
